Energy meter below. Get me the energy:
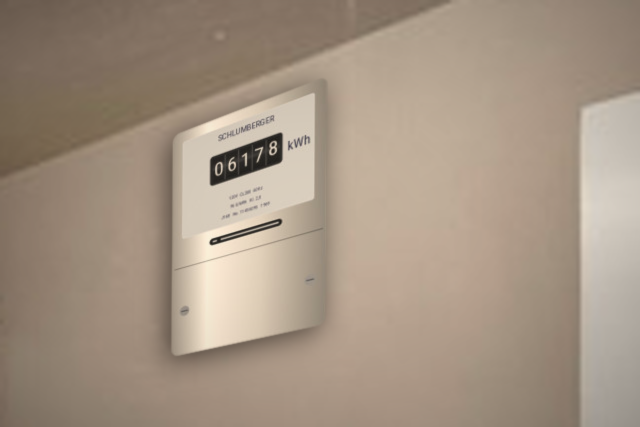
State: 6178 kWh
